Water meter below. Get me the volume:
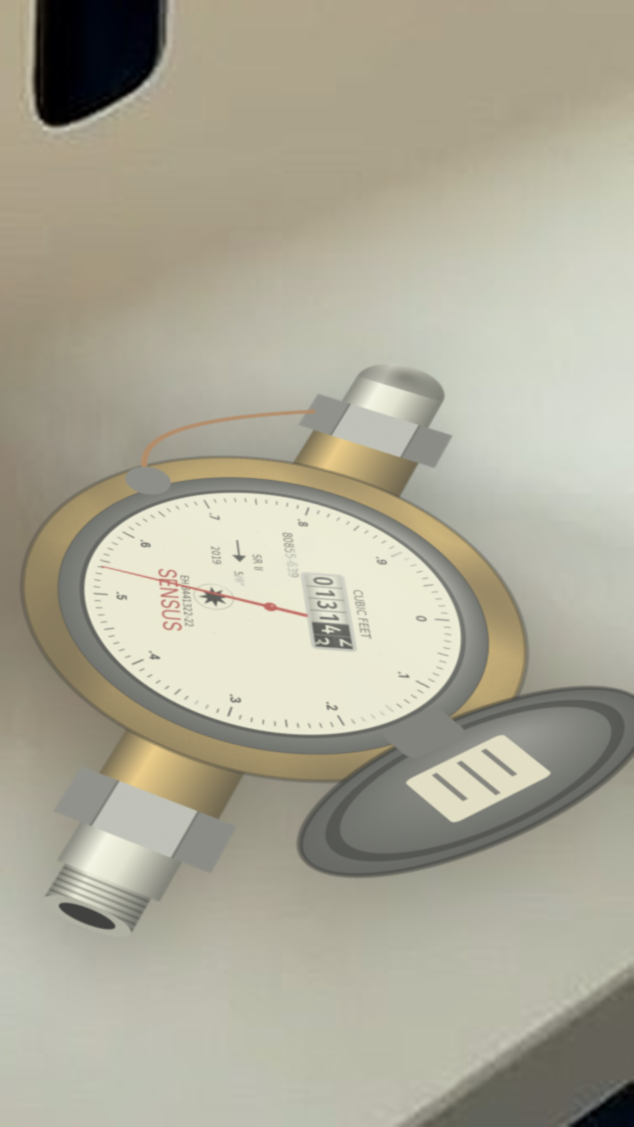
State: 13142.54 ft³
